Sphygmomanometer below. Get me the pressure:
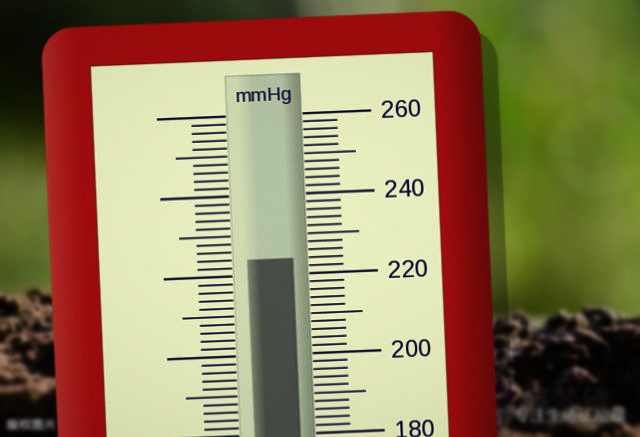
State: 224 mmHg
